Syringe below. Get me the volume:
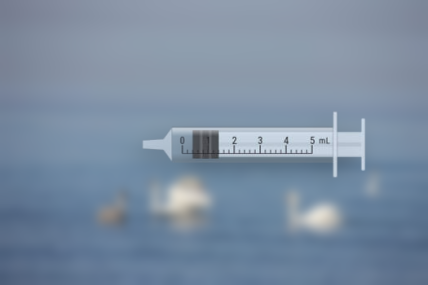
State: 0.4 mL
